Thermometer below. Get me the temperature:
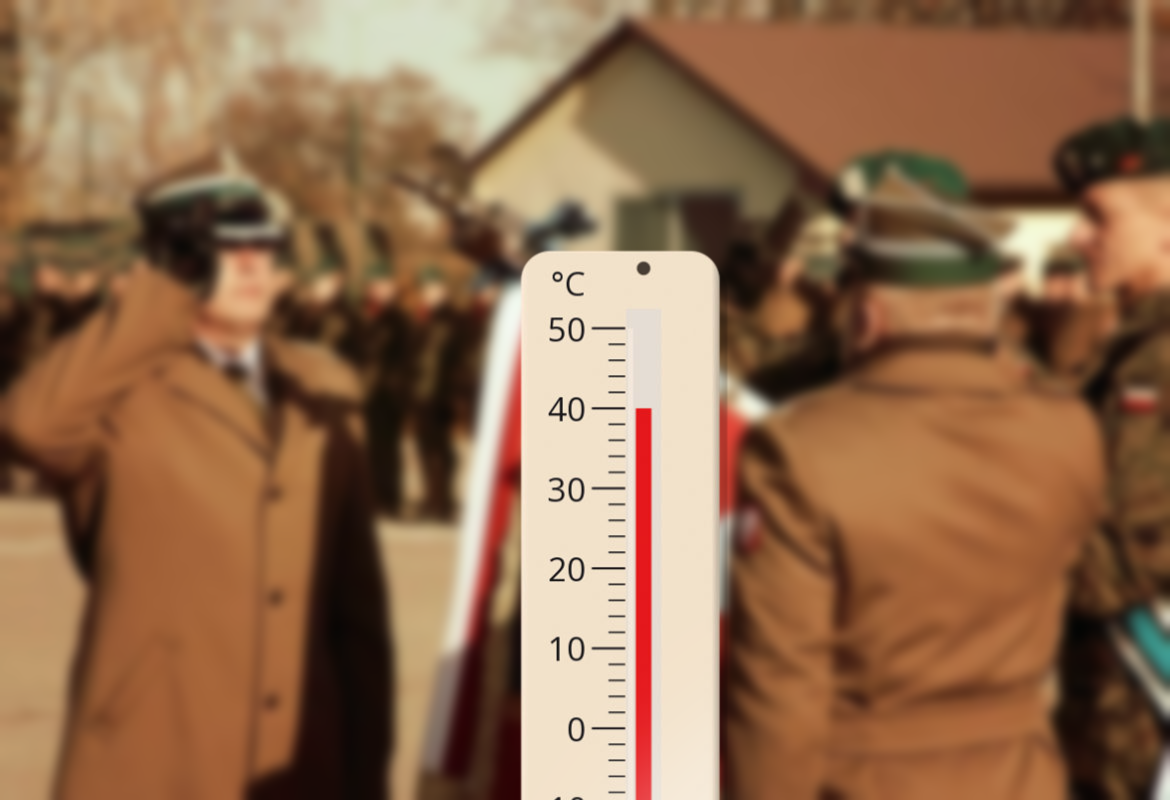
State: 40 °C
